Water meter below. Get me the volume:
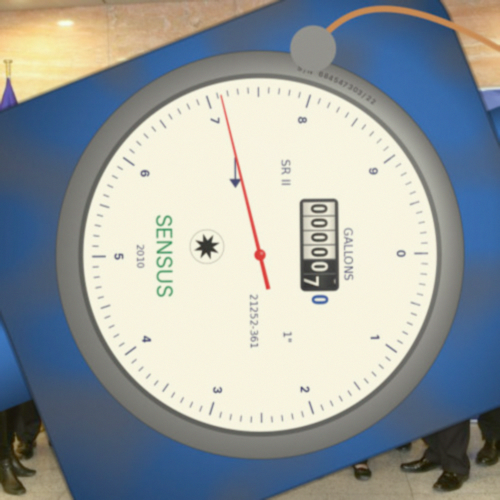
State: 67.1 gal
